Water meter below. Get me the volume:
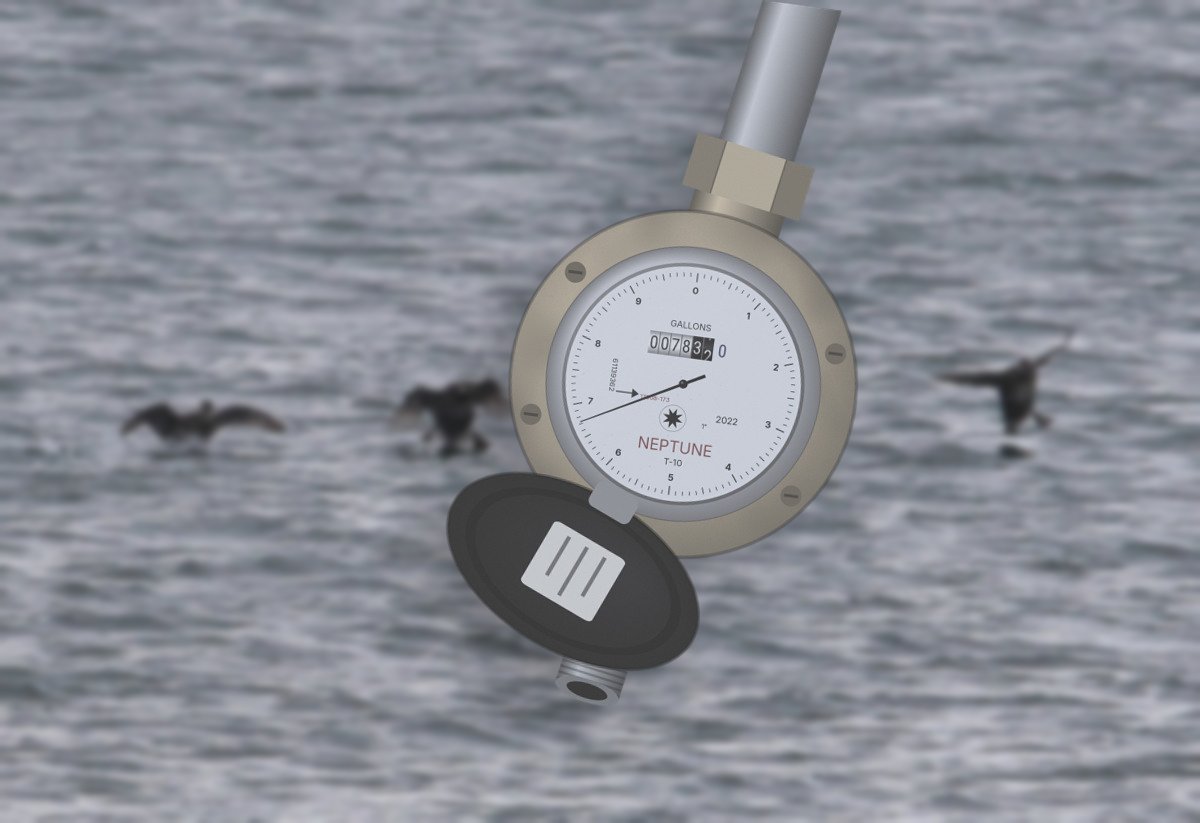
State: 78316.7 gal
